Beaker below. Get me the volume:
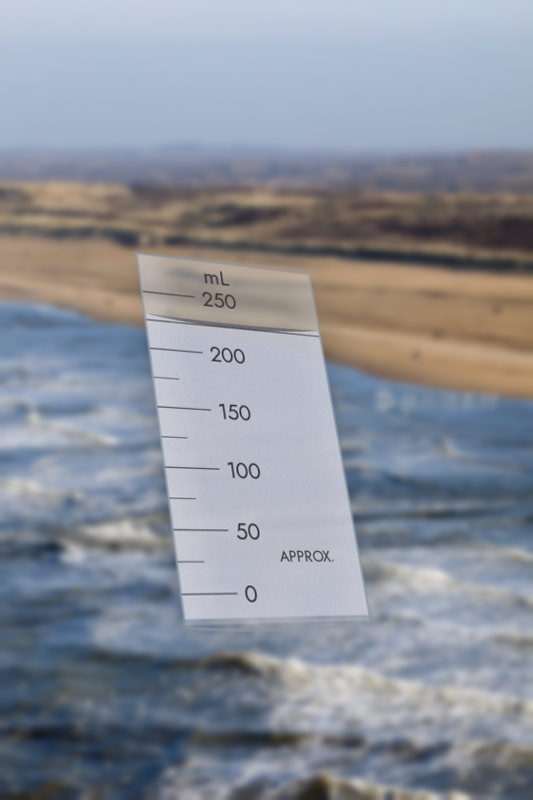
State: 225 mL
